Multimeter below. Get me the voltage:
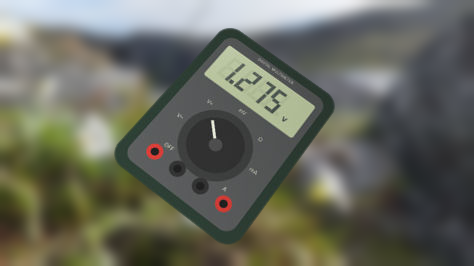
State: 1.275 V
